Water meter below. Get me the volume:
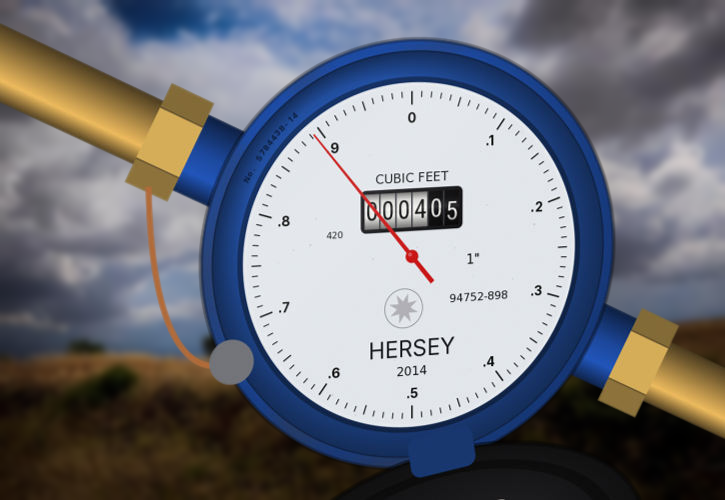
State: 404.89 ft³
